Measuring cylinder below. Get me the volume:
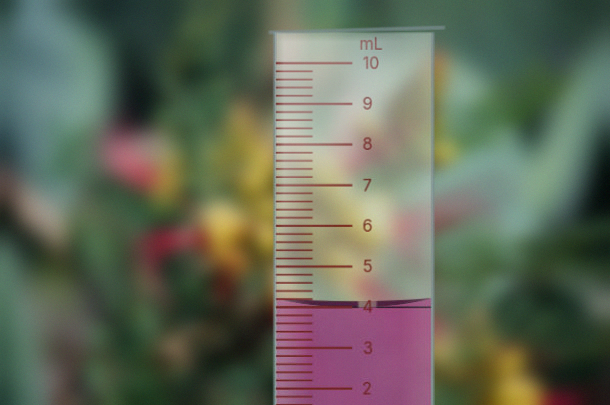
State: 4 mL
